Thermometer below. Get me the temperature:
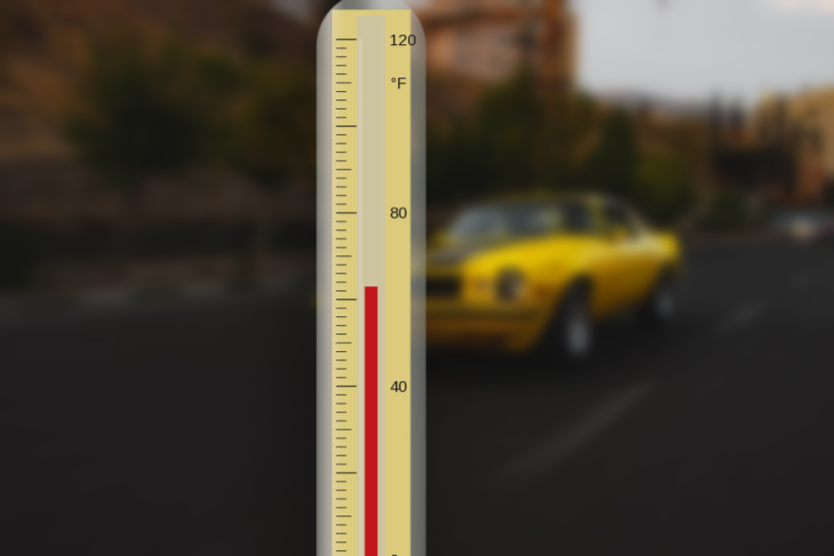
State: 63 °F
